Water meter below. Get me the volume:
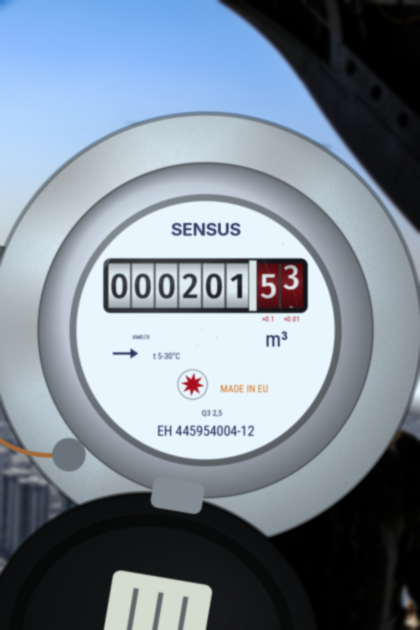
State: 201.53 m³
